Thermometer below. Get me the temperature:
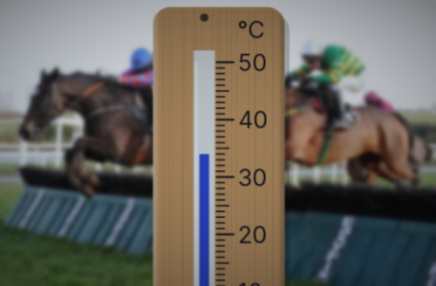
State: 34 °C
